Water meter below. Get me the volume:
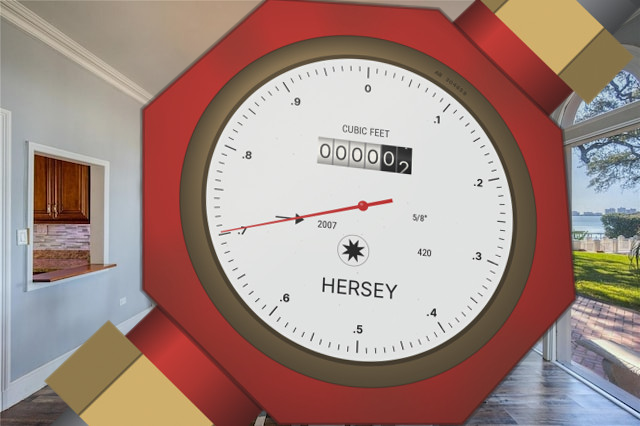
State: 1.70 ft³
